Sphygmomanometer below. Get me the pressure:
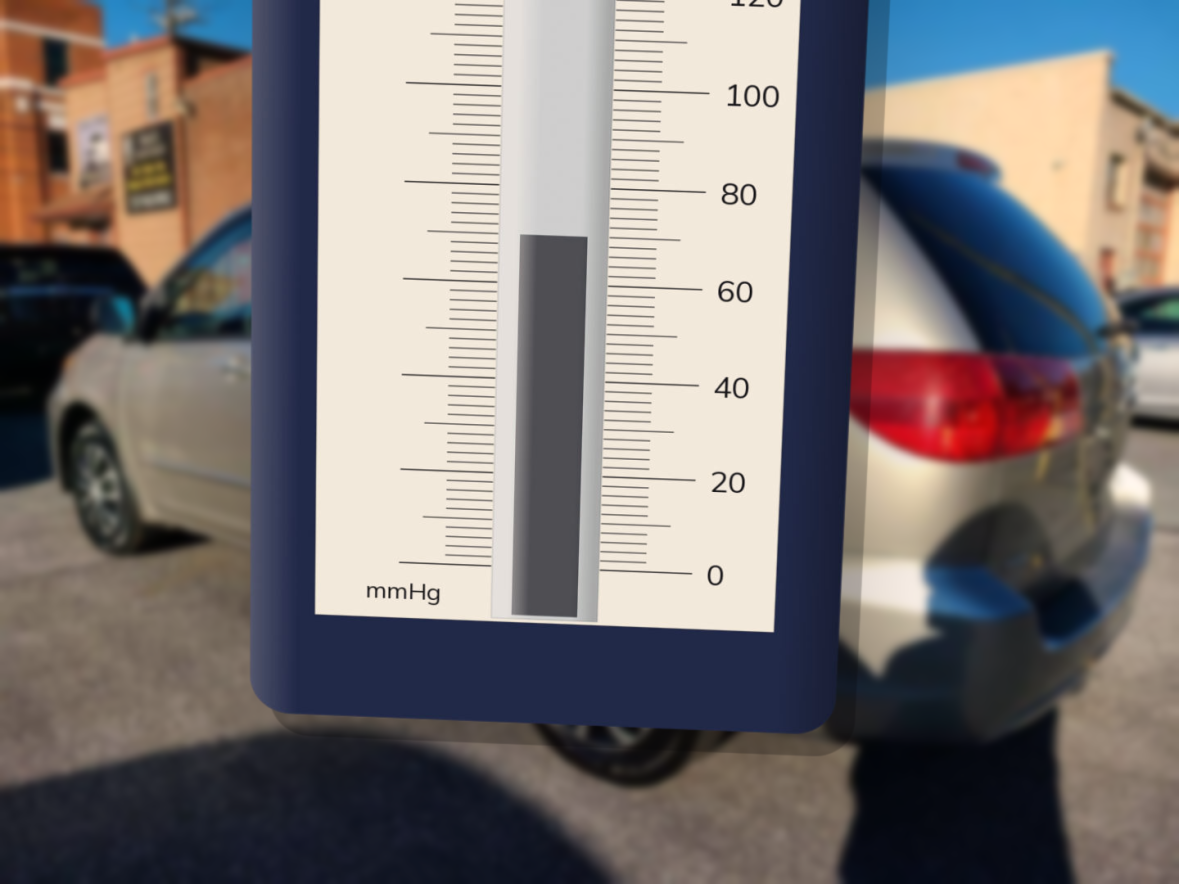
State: 70 mmHg
